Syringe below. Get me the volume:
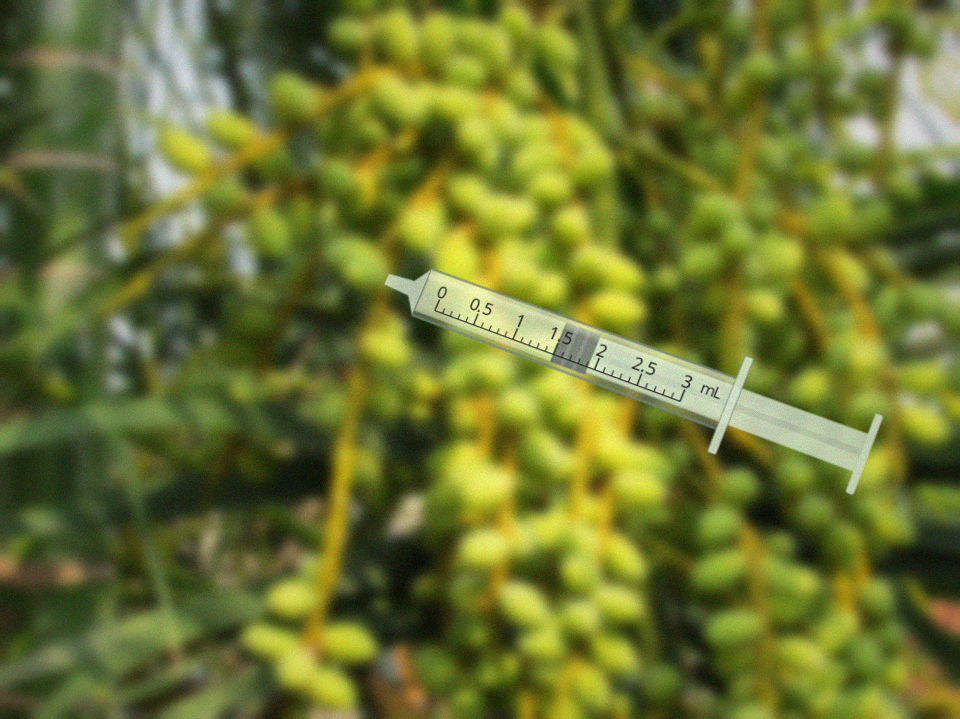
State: 1.5 mL
